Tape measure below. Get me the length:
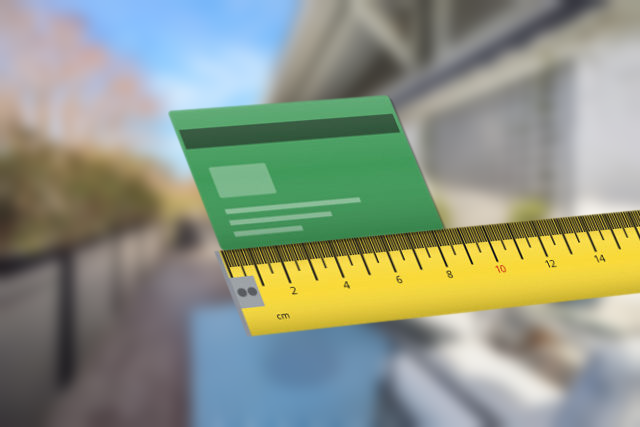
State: 8.5 cm
